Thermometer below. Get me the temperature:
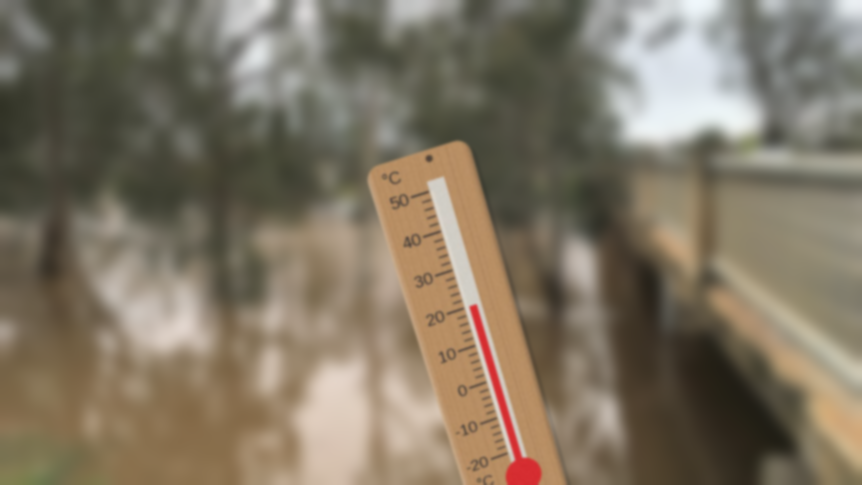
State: 20 °C
